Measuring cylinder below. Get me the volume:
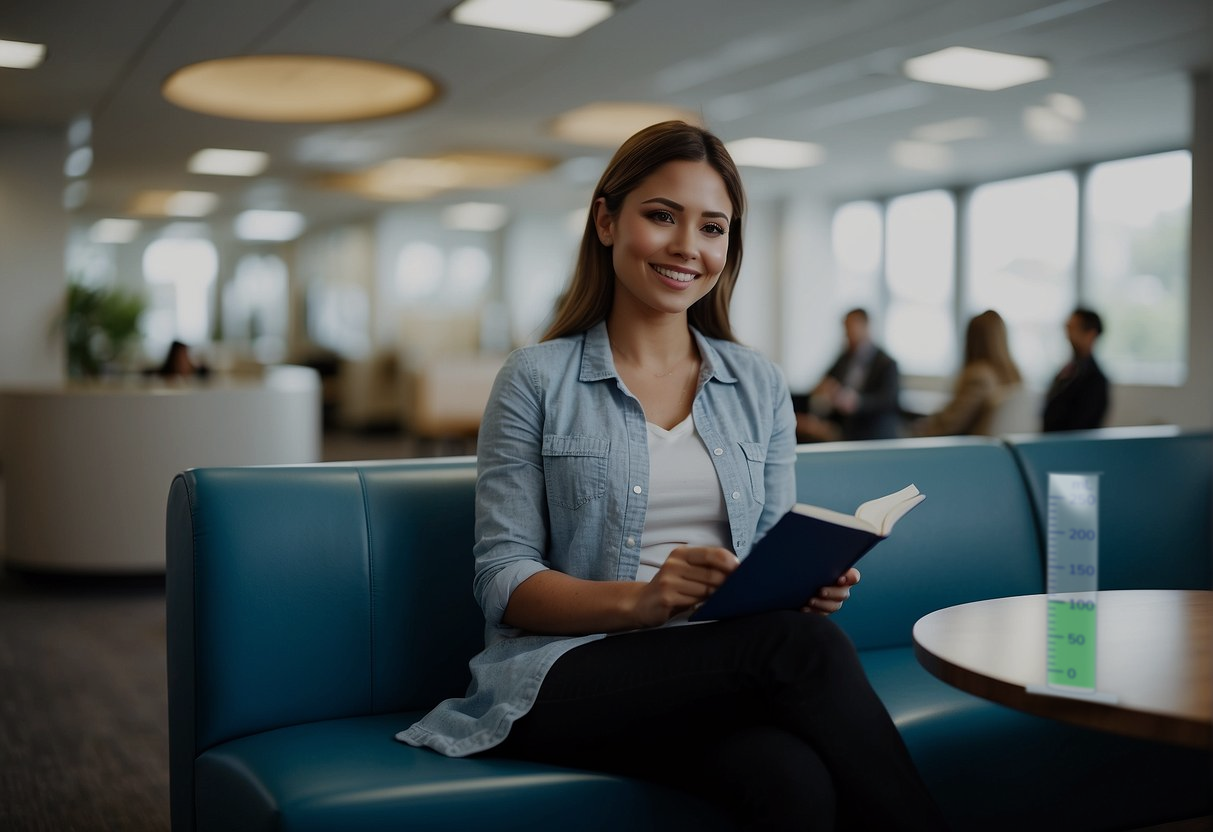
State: 100 mL
